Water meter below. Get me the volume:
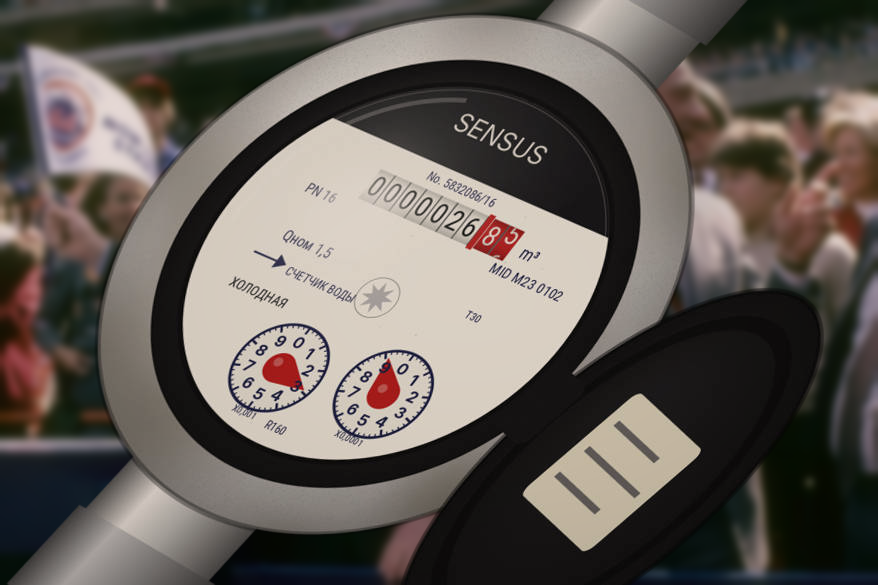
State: 26.8529 m³
